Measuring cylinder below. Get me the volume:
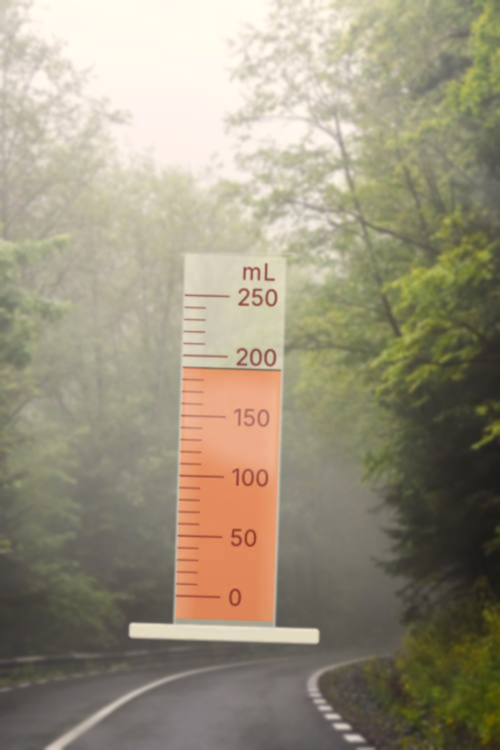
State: 190 mL
